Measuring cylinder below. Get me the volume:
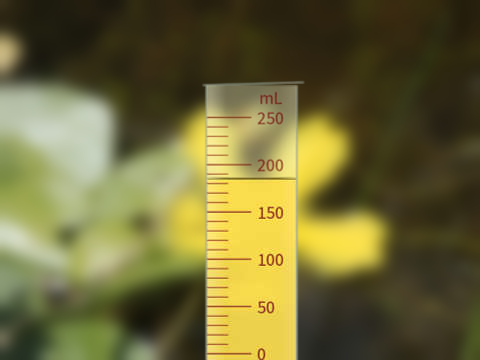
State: 185 mL
